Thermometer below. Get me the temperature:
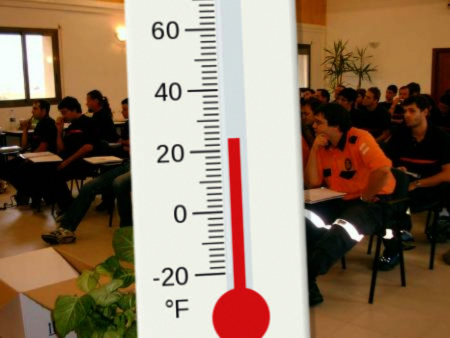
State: 24 °F
